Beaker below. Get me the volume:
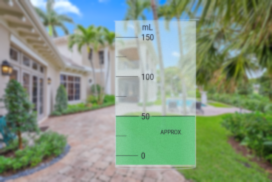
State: 50 mL
